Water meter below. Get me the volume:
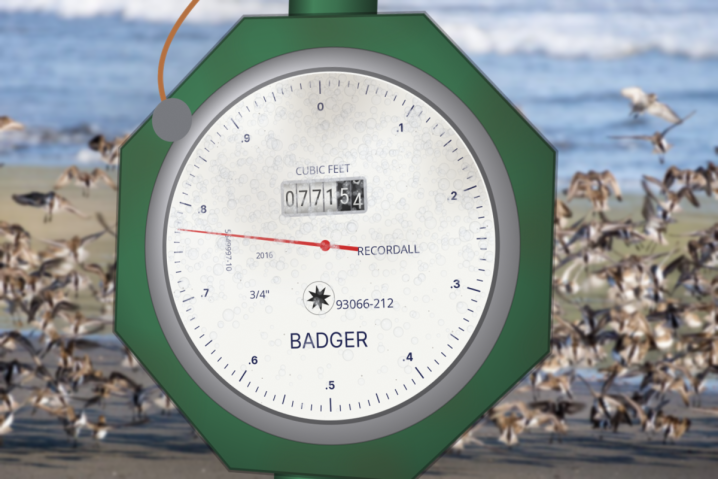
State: 77153.77 ft³
